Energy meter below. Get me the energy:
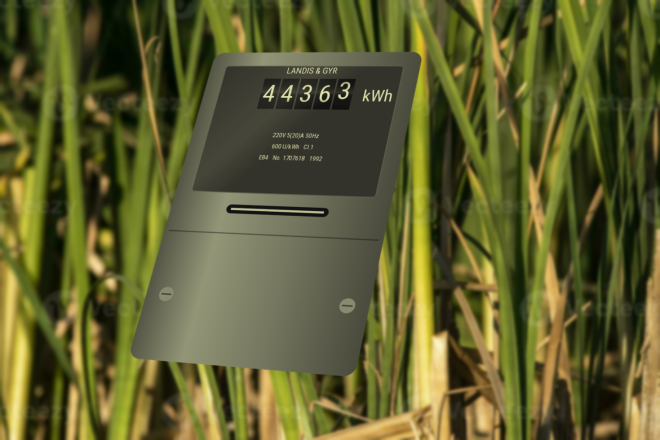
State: 44363 kWh
